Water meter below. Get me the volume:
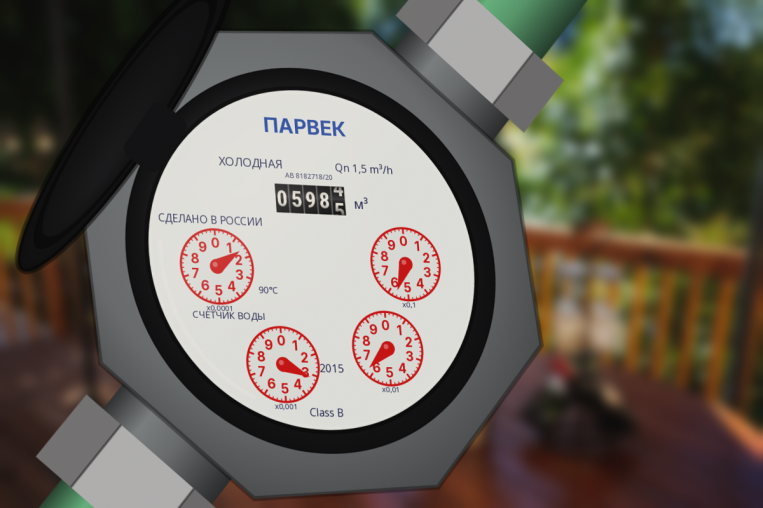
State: 5984.5631 m³
